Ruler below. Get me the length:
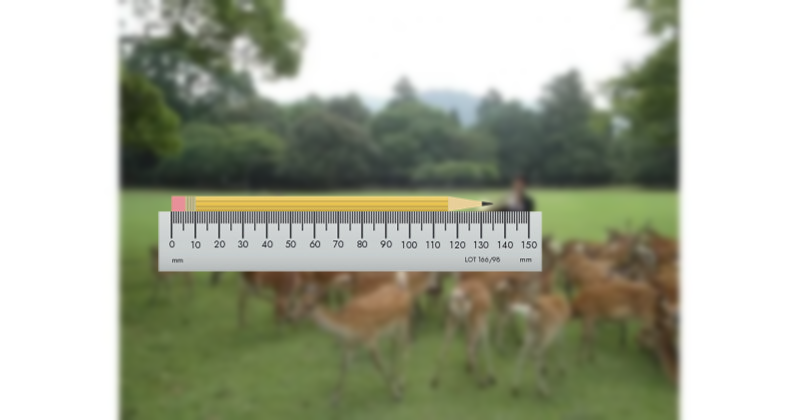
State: 135 mm
